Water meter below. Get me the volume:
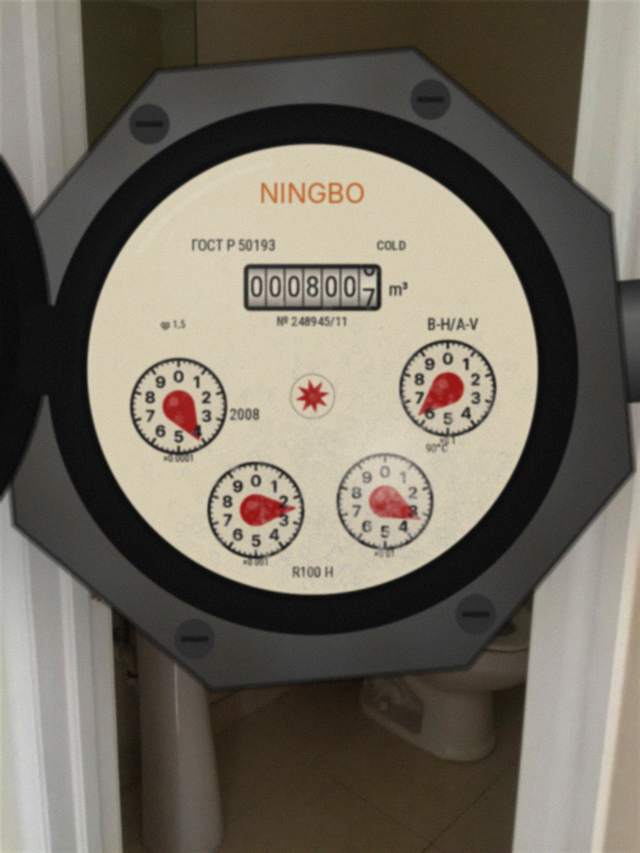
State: 8006.6324 m³
